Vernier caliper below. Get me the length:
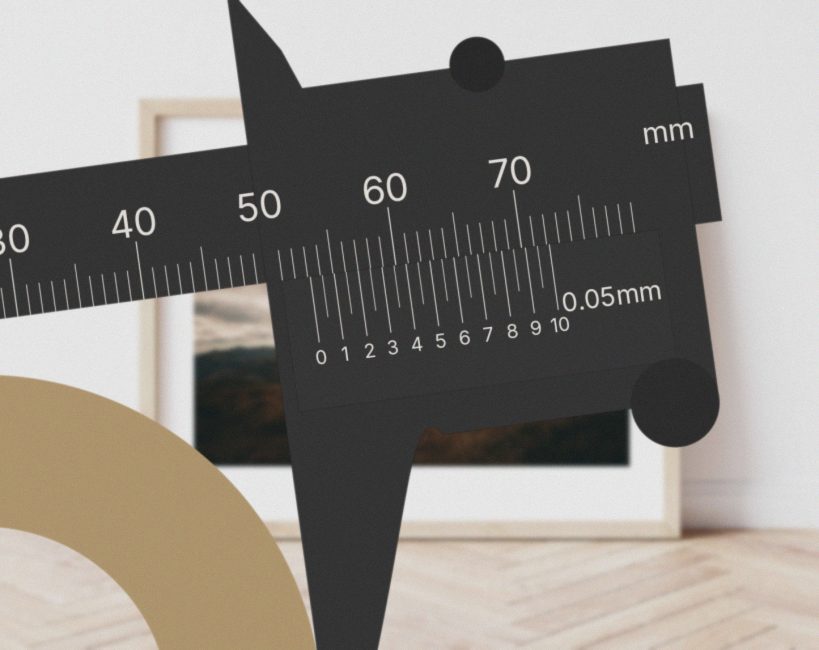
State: 53.2 mm
